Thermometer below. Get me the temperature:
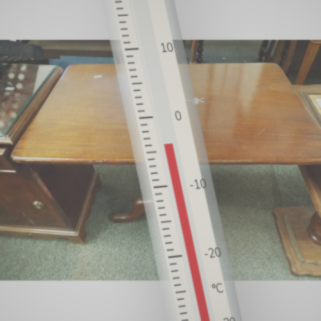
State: -4 °C
